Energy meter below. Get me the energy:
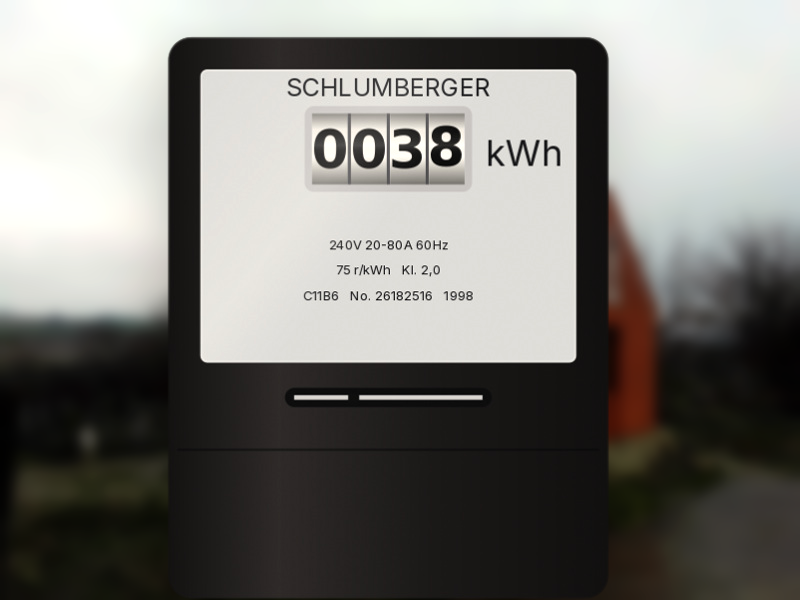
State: 38 kWh
